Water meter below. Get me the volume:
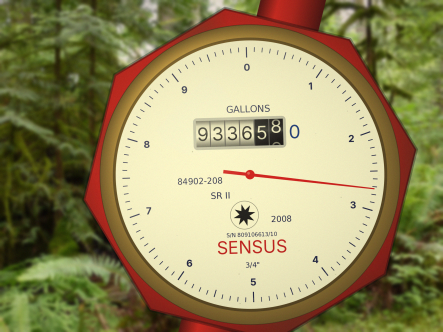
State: 9336582.7 gal
